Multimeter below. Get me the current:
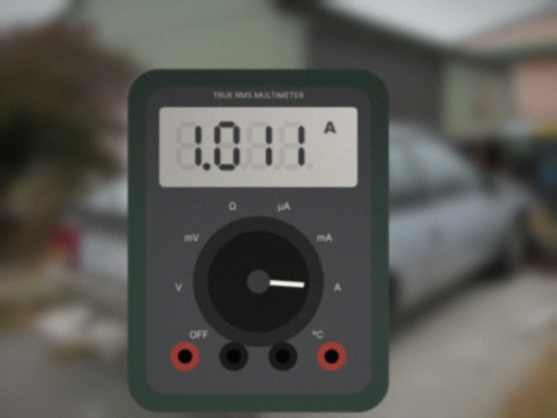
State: 1.011 A
